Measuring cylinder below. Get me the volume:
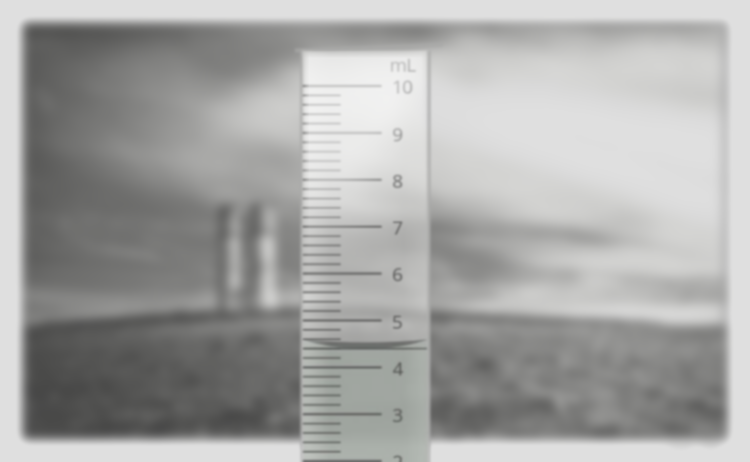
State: 4.4 mL
